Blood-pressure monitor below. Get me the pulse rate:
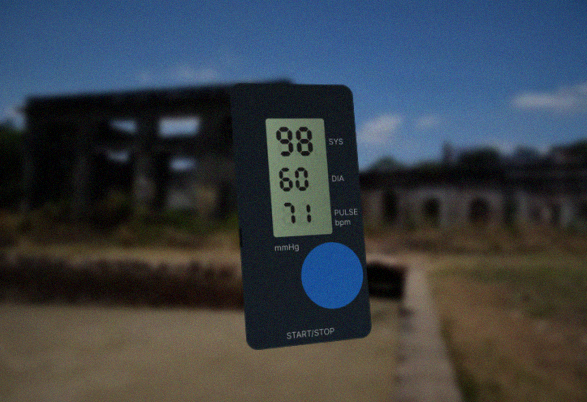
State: 71 bpm
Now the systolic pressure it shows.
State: 98 mmHg
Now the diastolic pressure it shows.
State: 60 mmHg
